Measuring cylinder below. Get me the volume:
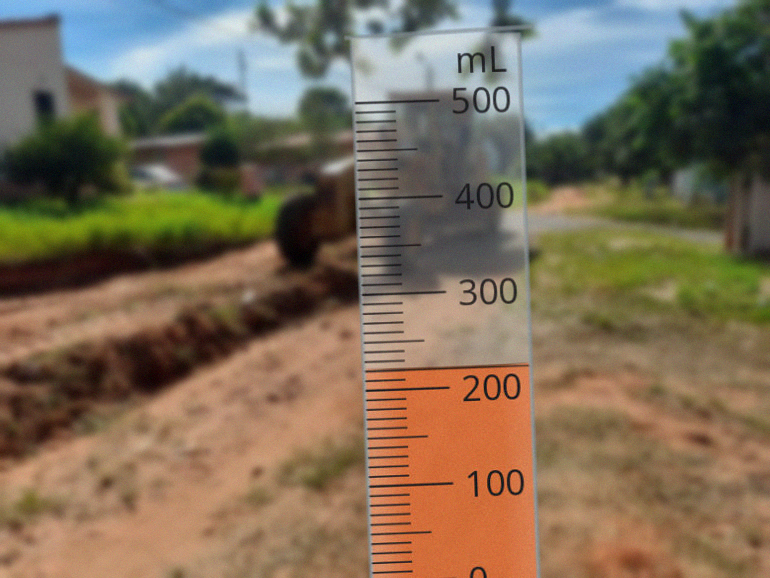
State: 220 mL
